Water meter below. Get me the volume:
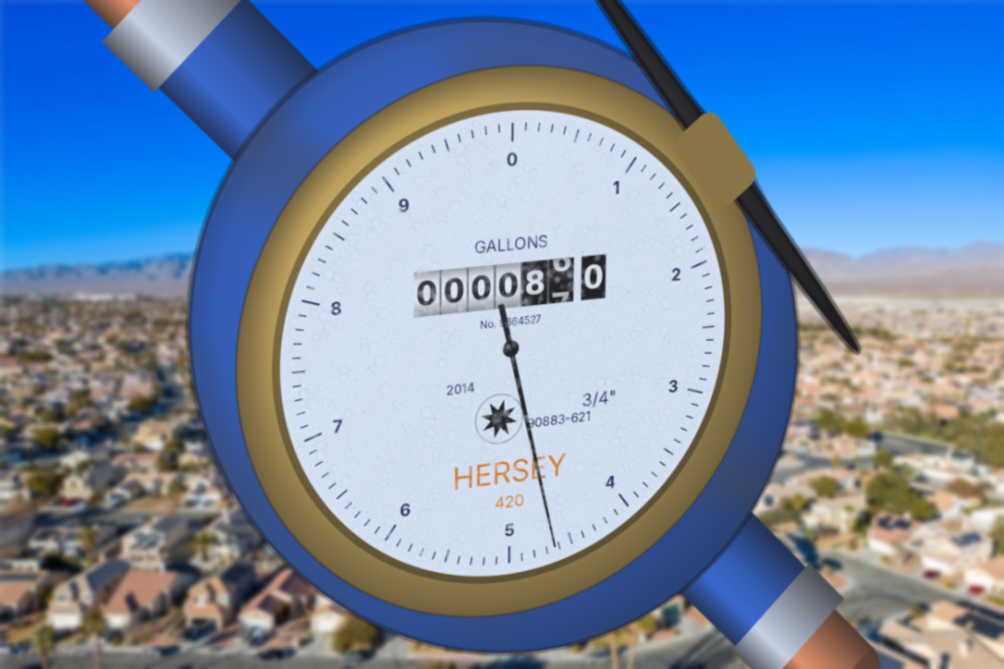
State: 864.6 gal
